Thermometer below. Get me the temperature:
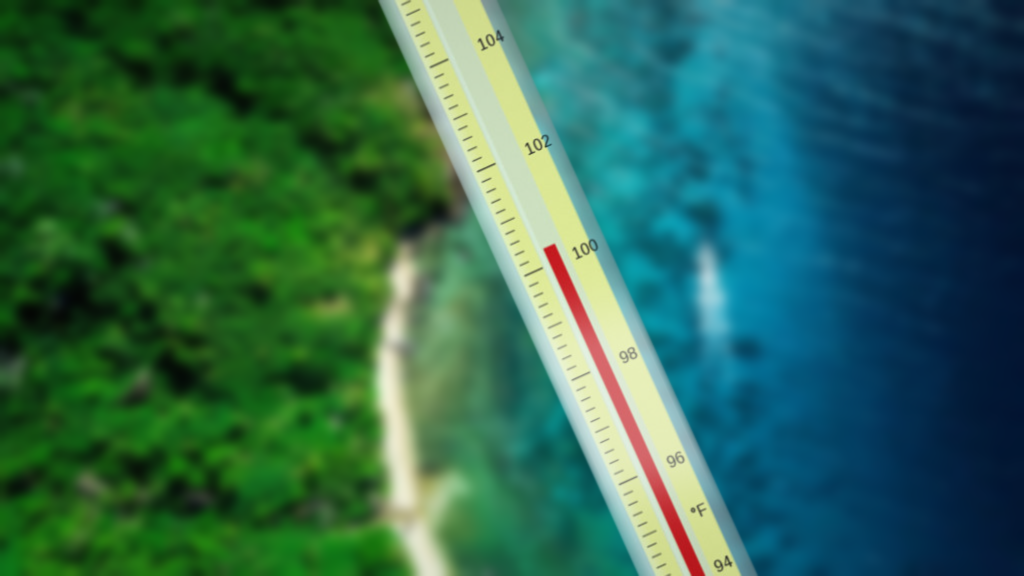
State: 100.3 °F
